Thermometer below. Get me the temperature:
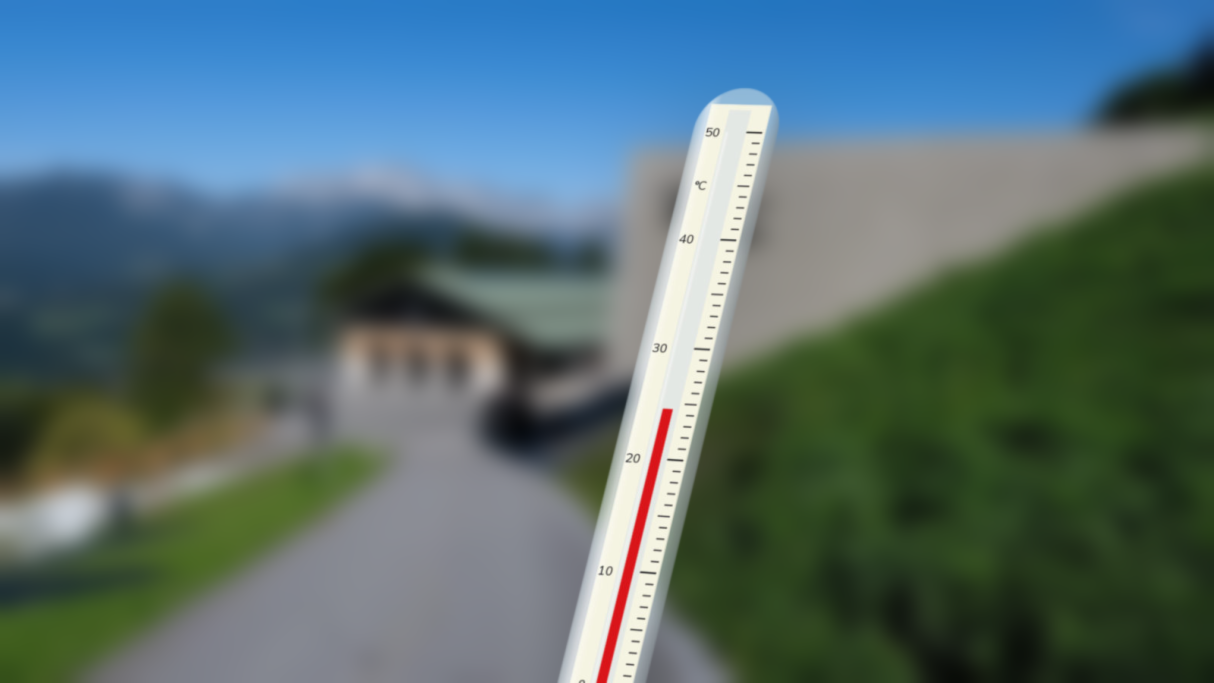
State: 24.5 °C
